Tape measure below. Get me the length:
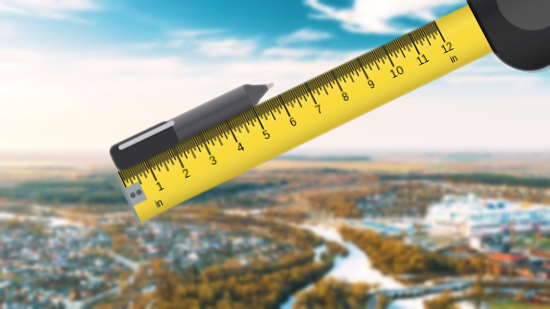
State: 6 in
